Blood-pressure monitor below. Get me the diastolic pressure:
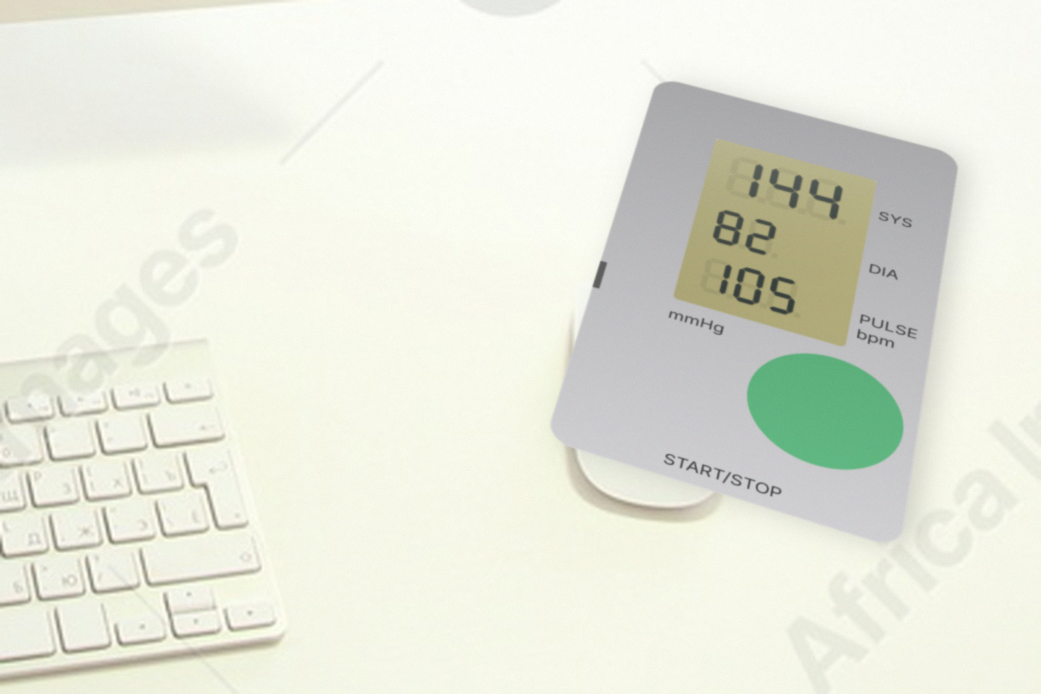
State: 82 mmHg
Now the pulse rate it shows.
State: 105 bpm
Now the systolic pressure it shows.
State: 144 mmHg
